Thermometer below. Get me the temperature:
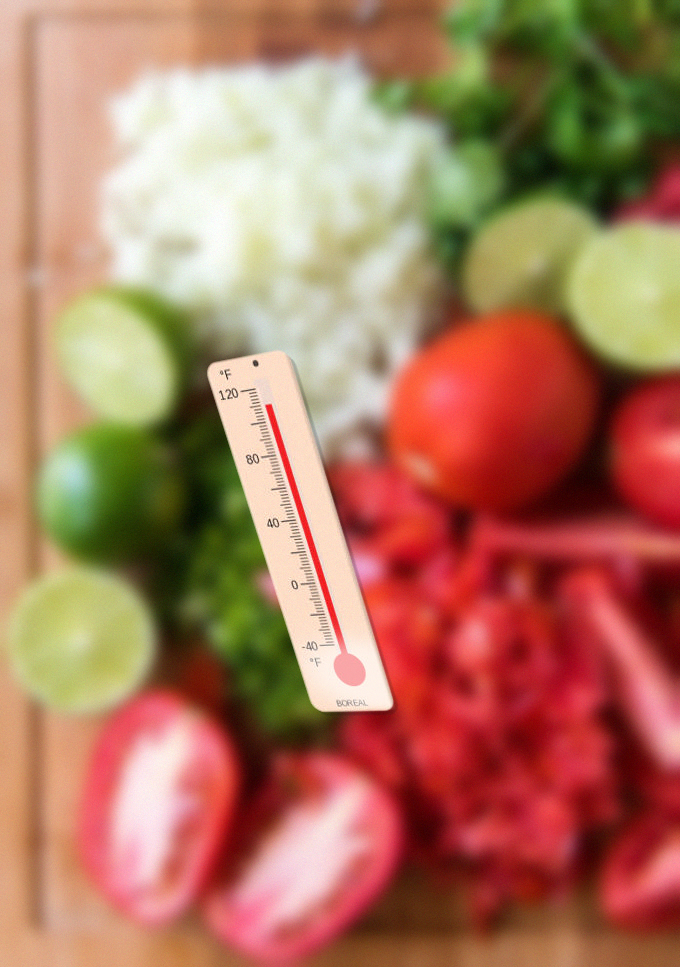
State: 110 °F
